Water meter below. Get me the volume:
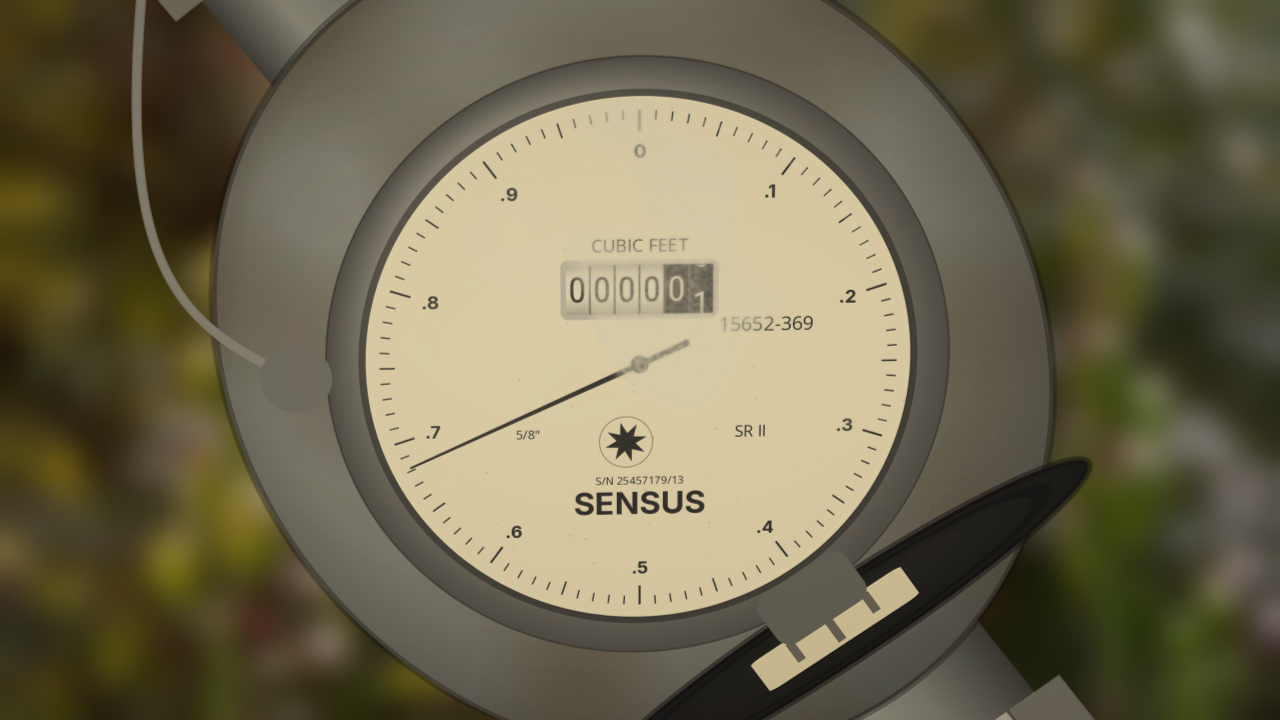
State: 0.68 ft³
